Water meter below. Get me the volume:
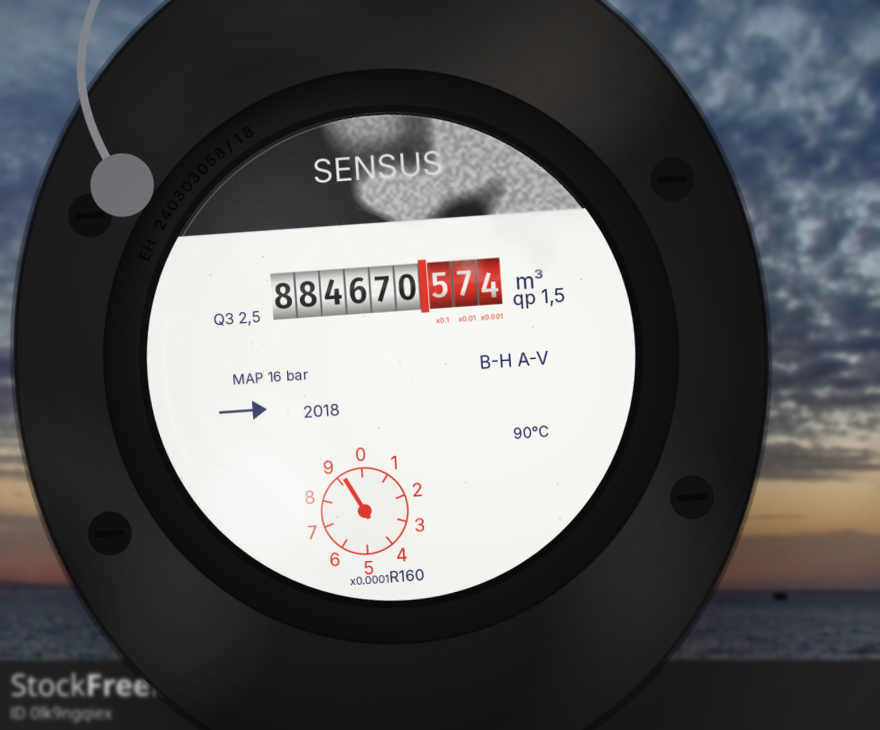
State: 884670.5739 m³
